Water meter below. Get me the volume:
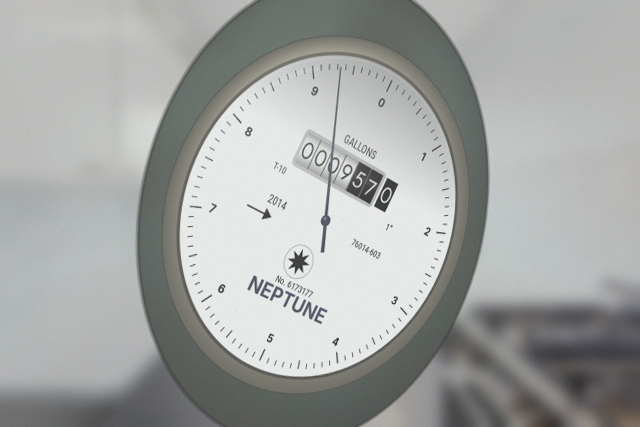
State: 9569.3 gal
